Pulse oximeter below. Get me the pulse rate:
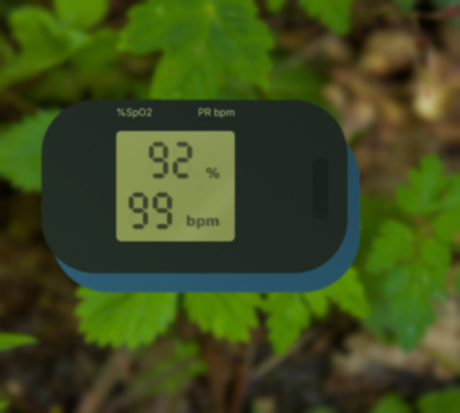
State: 99 bpm
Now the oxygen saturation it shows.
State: 92 %
